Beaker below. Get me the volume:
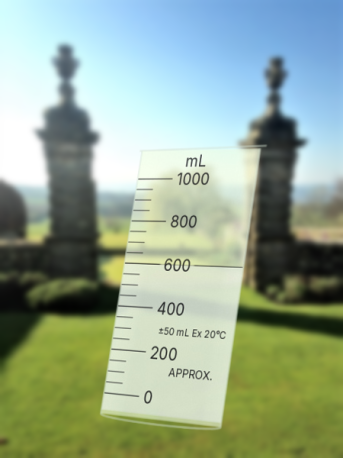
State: 600 mL
